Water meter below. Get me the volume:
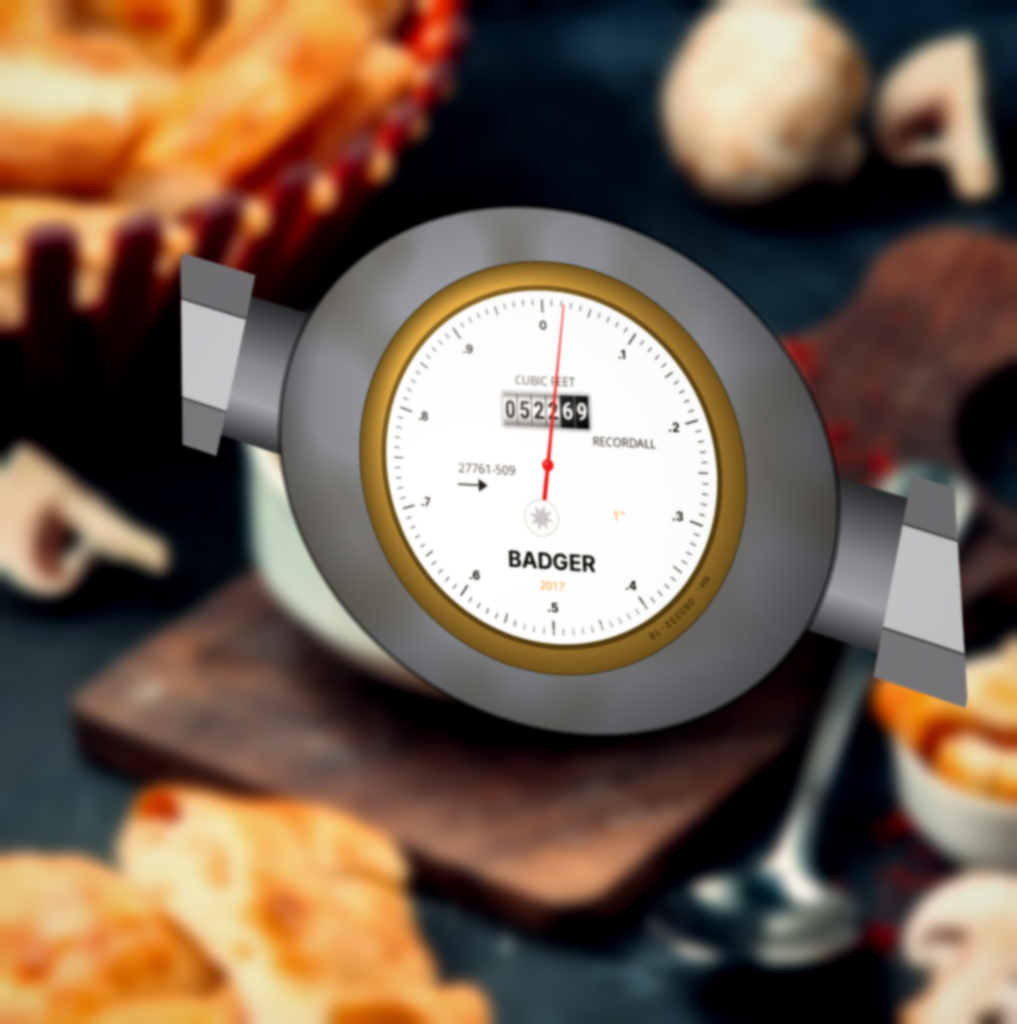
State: 52269.02 ft³
